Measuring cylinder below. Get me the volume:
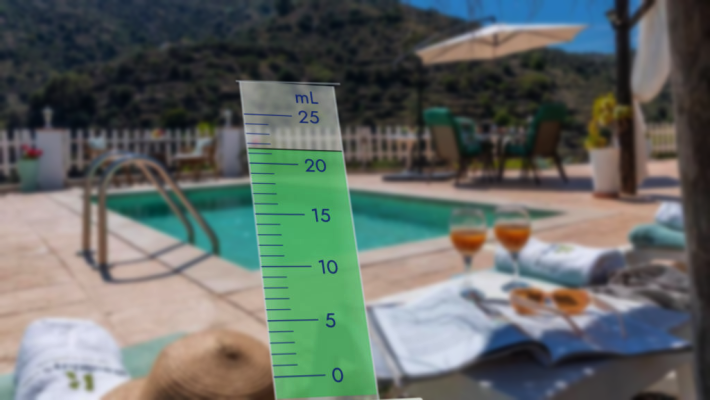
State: 21.5 mL
